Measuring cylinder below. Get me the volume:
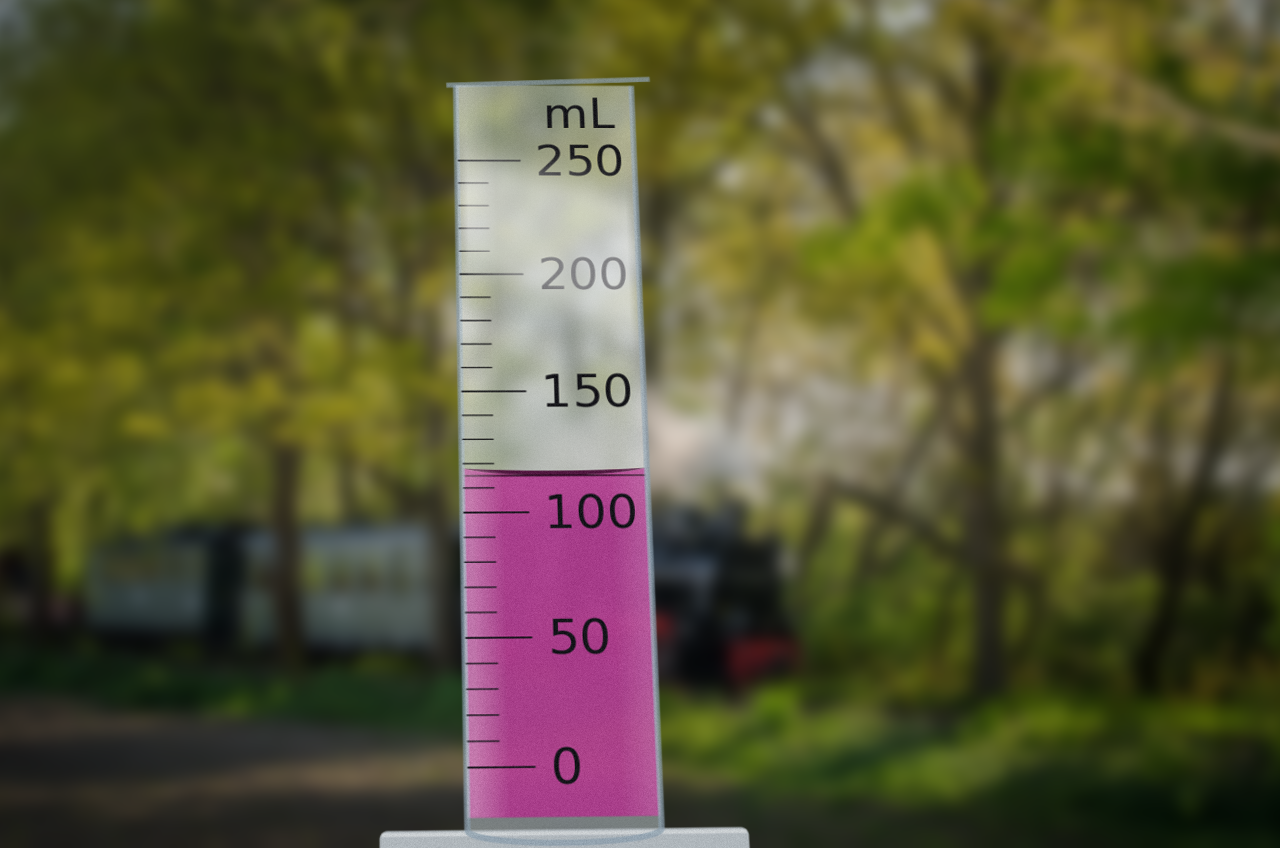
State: 115 mL
